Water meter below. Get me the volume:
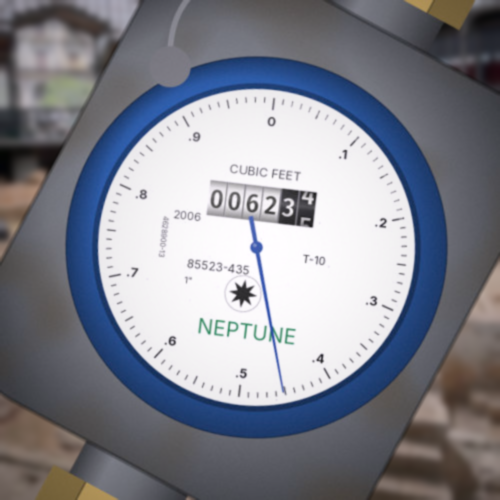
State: 6234.45 ft³
